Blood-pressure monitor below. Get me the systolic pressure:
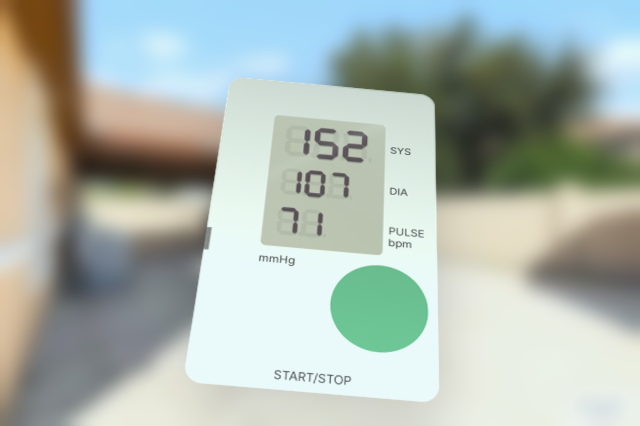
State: 152 mmHg
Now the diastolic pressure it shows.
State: 107 mmHg
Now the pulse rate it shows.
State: 71 bpm
